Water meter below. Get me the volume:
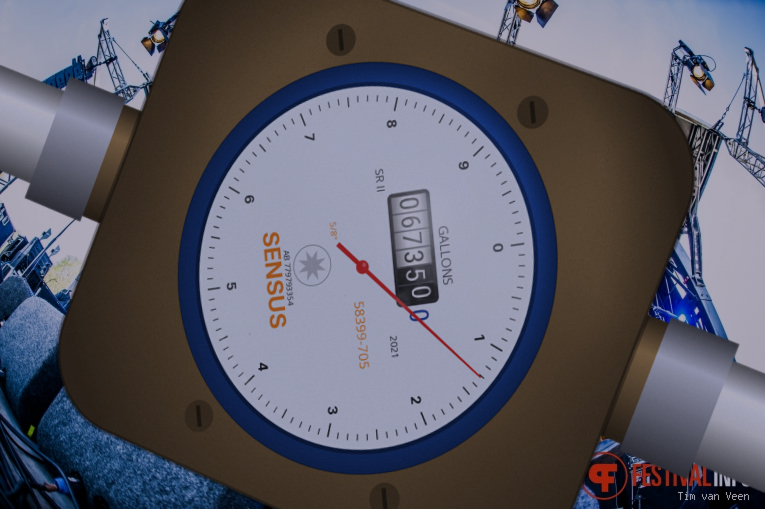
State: 673501.3 gal
